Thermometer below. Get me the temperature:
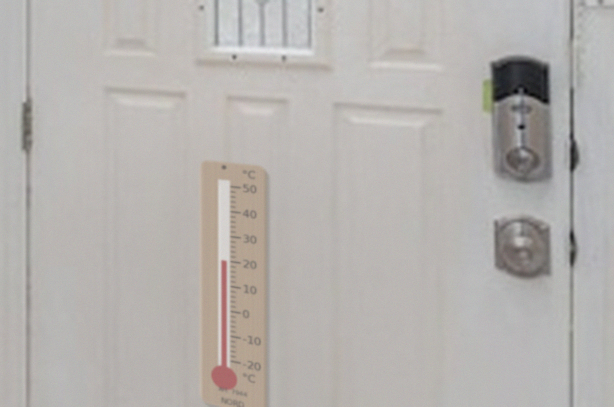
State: 20 °C
